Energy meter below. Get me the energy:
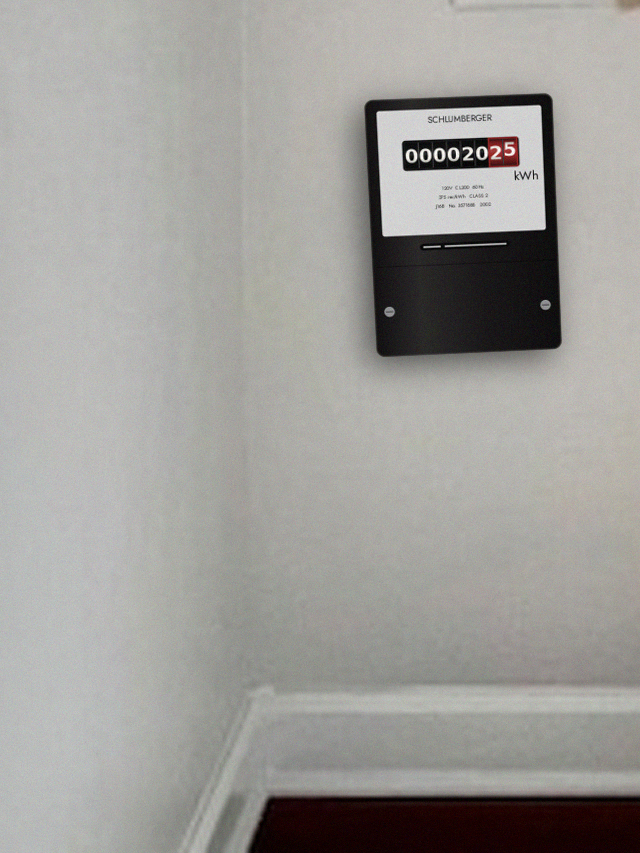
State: 20.25 kWh
